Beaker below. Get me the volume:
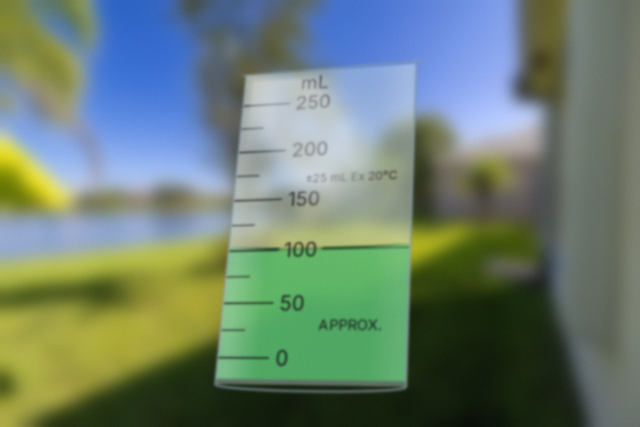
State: 100 mL
